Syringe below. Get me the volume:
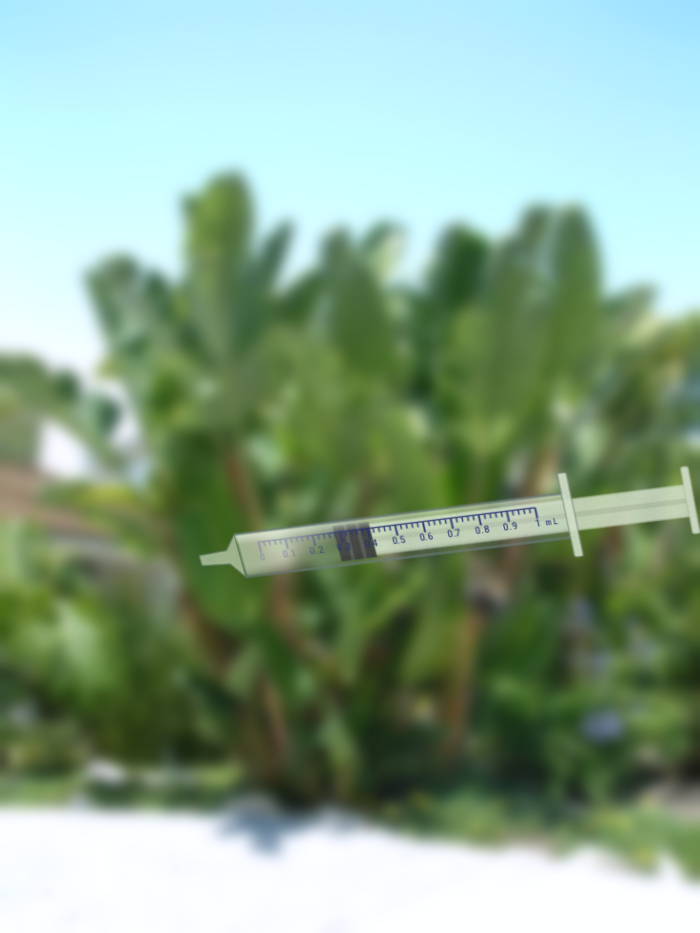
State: 0.28 mL
